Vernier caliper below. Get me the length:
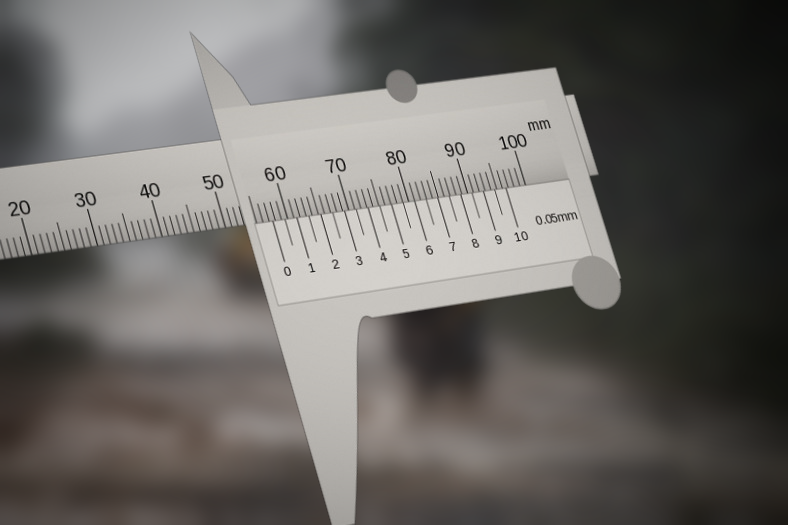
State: 57.6 mm
